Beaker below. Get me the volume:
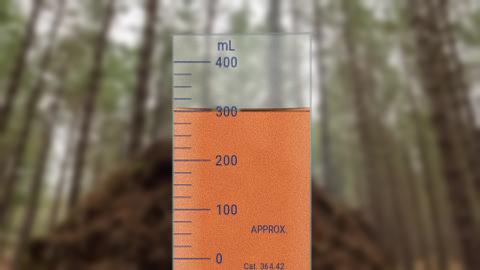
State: 300 mL
